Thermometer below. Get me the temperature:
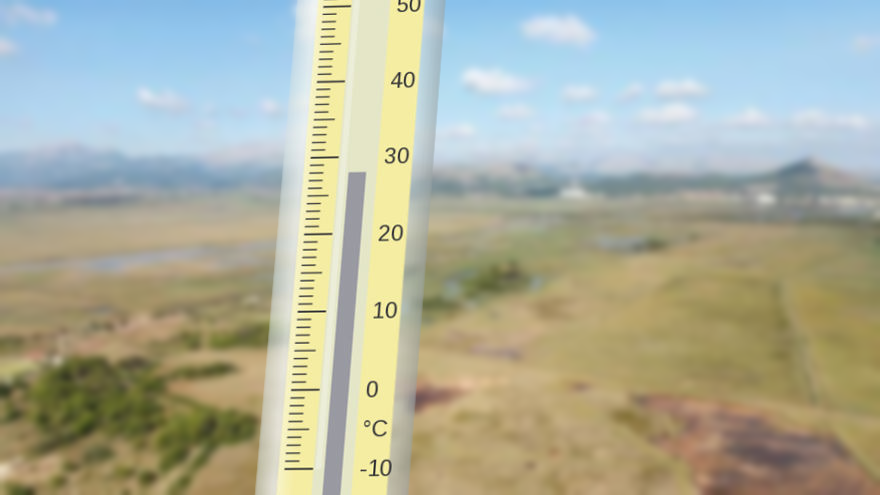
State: 28 °C
